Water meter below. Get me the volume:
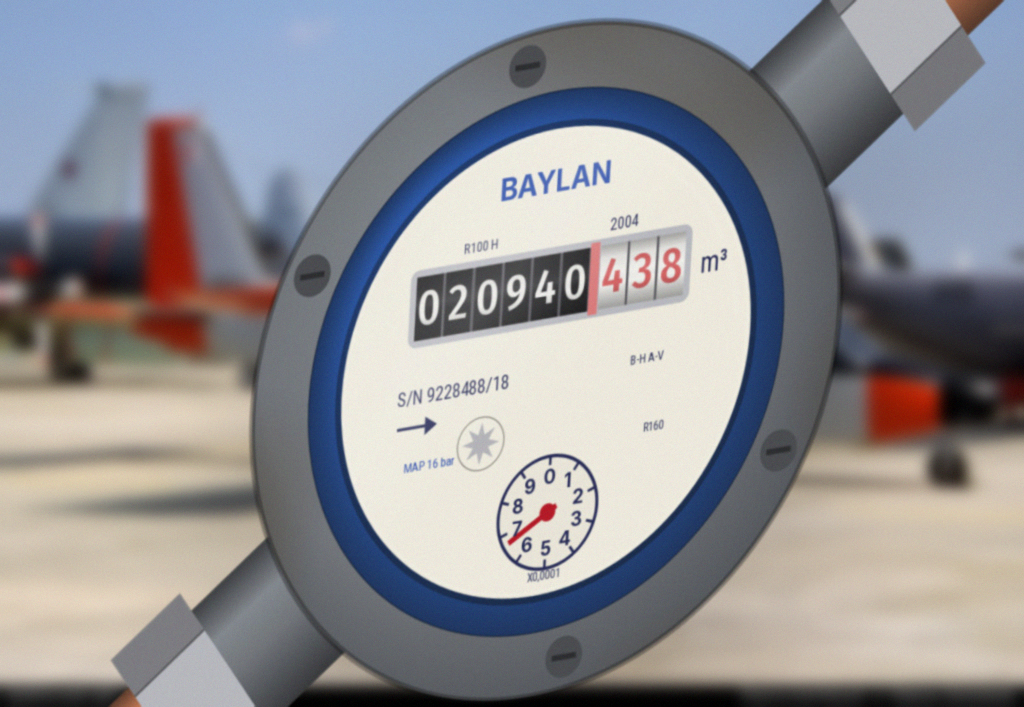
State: 20940.4386 m³
